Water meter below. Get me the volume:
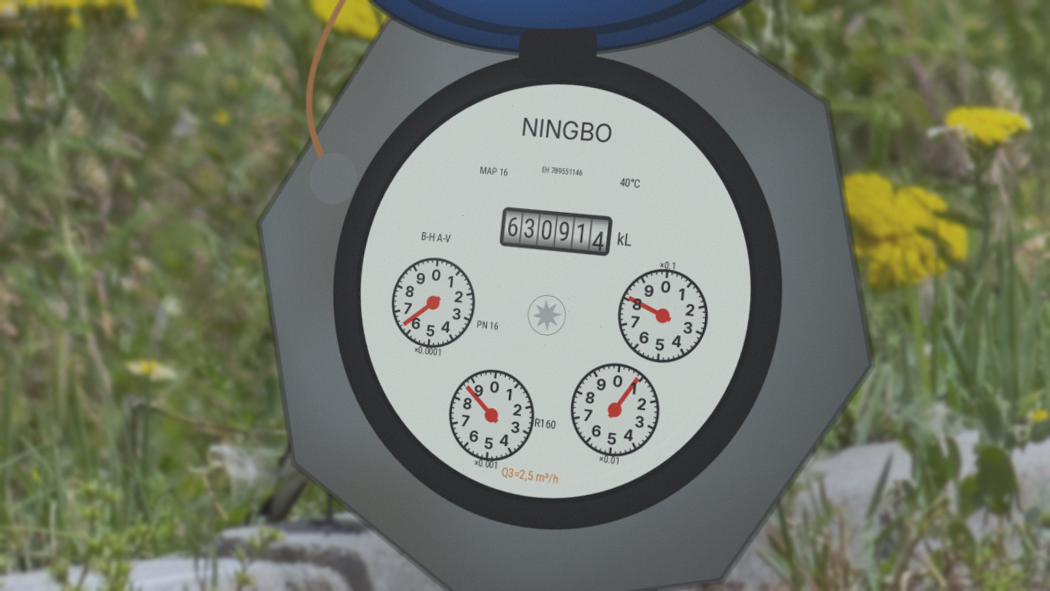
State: 630913.8086 kL
